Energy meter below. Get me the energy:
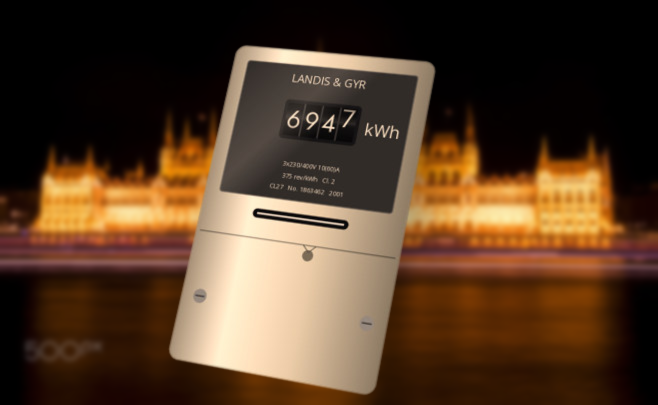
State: 6947 kWh
